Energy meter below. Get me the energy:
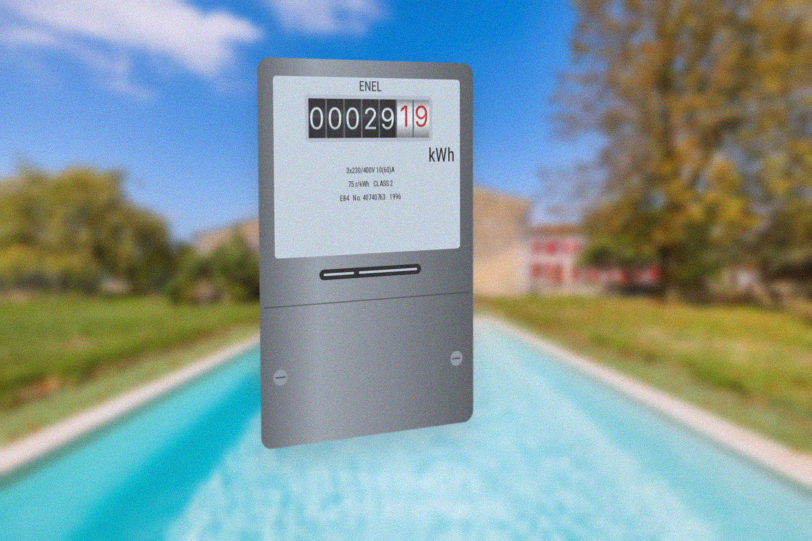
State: 29.19 kWh
